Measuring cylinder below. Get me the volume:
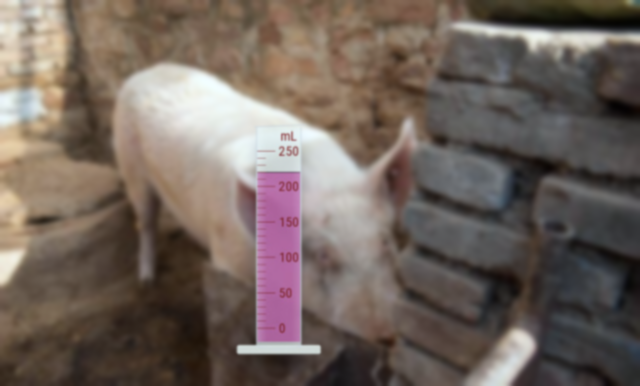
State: 220 mL
